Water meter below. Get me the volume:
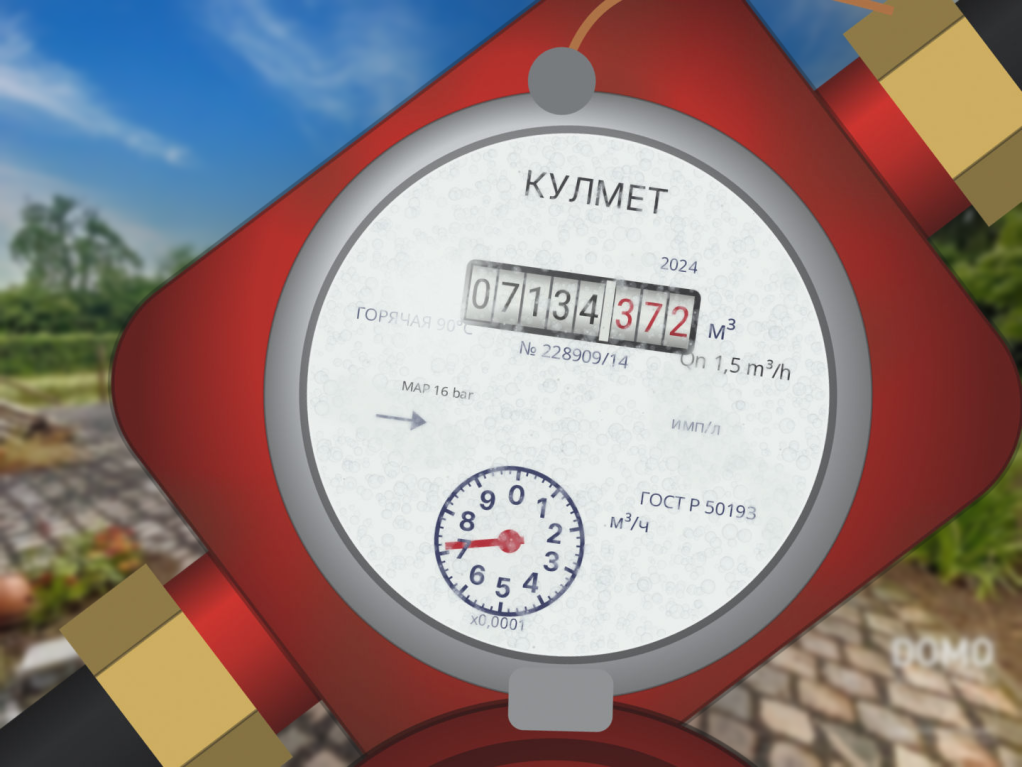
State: 7134.3727 m³
